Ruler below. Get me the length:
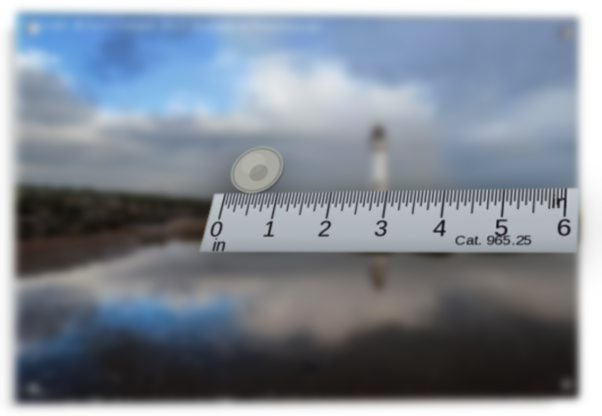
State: 1 in
